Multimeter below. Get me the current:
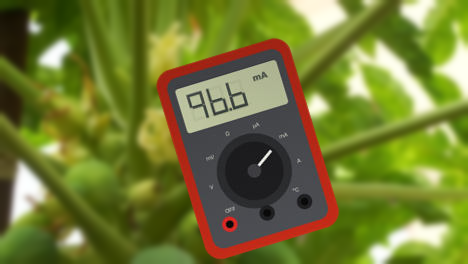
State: 96.6 mA
